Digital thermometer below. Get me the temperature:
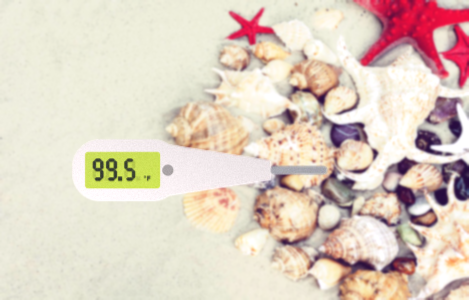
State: 99.5 °F
